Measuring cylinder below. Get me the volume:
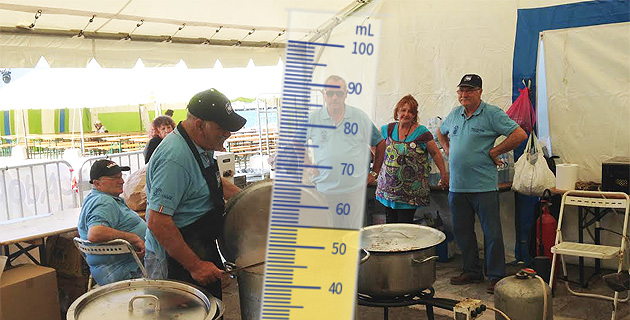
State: 55 mL
